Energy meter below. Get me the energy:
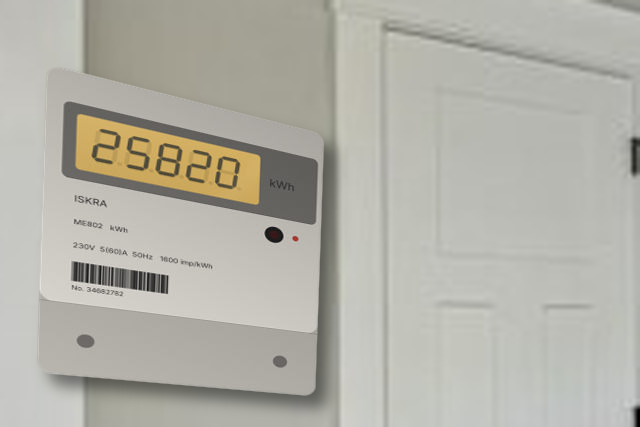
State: 25820 kWh
